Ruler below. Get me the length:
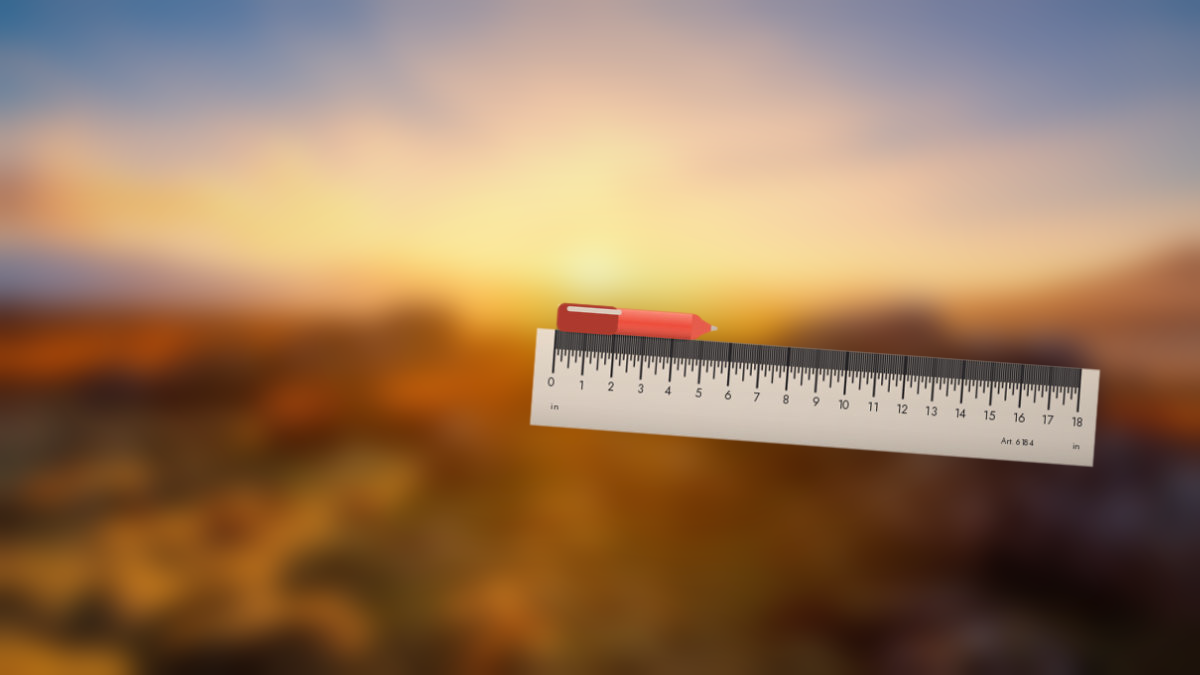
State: 5.5 in
